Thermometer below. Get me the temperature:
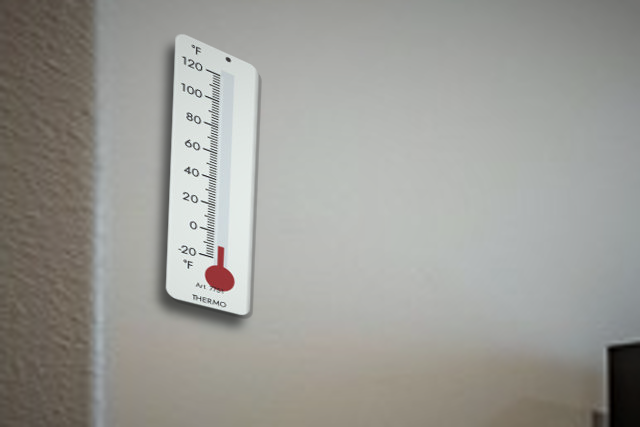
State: -10 °F
